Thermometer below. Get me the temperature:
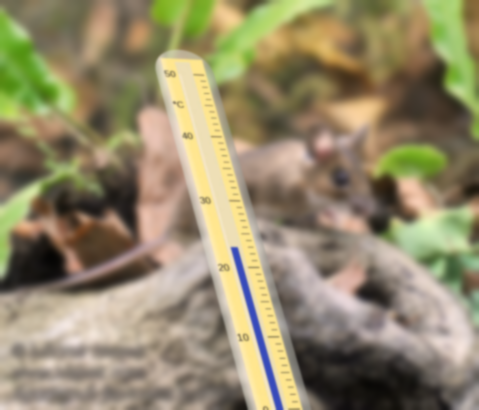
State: 23 °C
